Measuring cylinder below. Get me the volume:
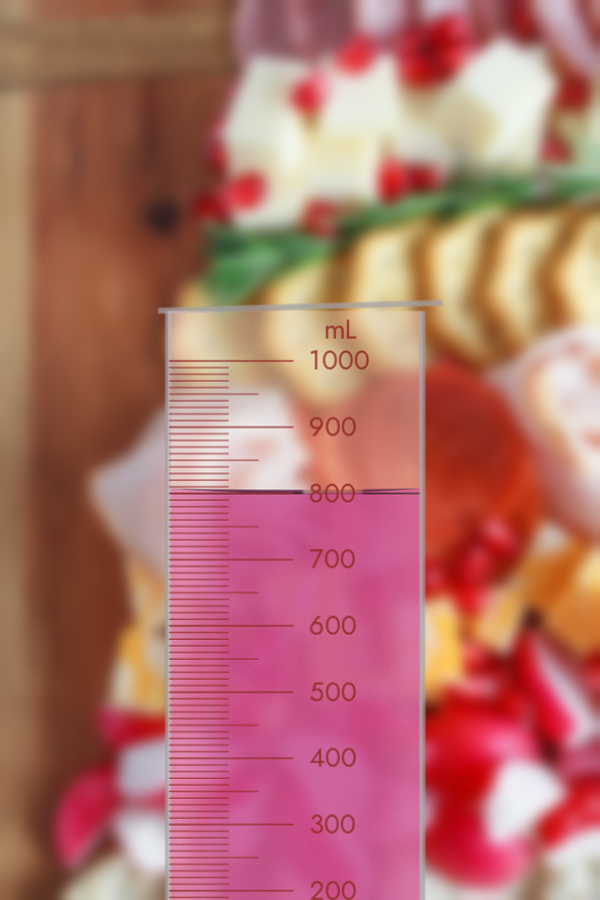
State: 800 mL
